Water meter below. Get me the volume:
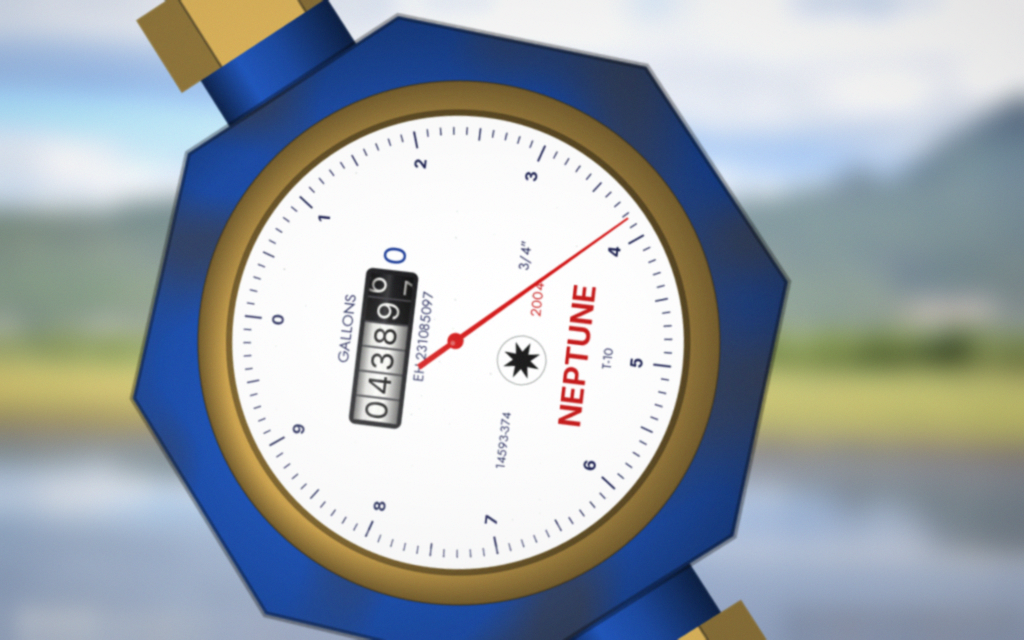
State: 438963.8 gal
